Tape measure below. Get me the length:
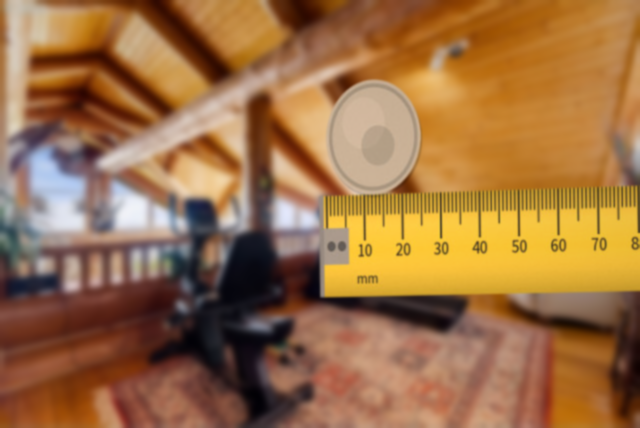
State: 25 mm
